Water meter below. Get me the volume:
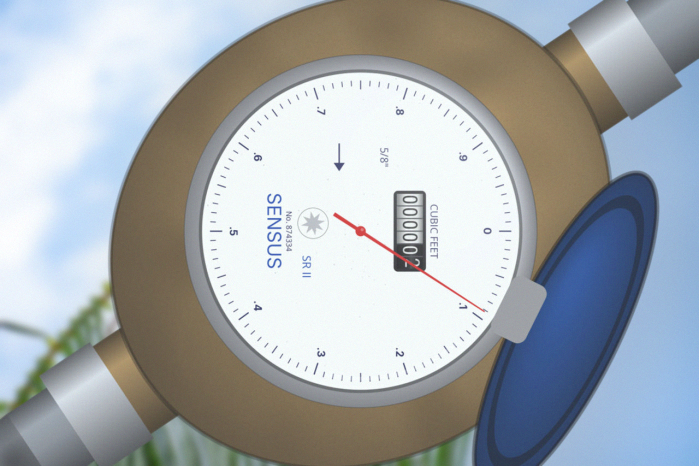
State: 2.09 ft³
